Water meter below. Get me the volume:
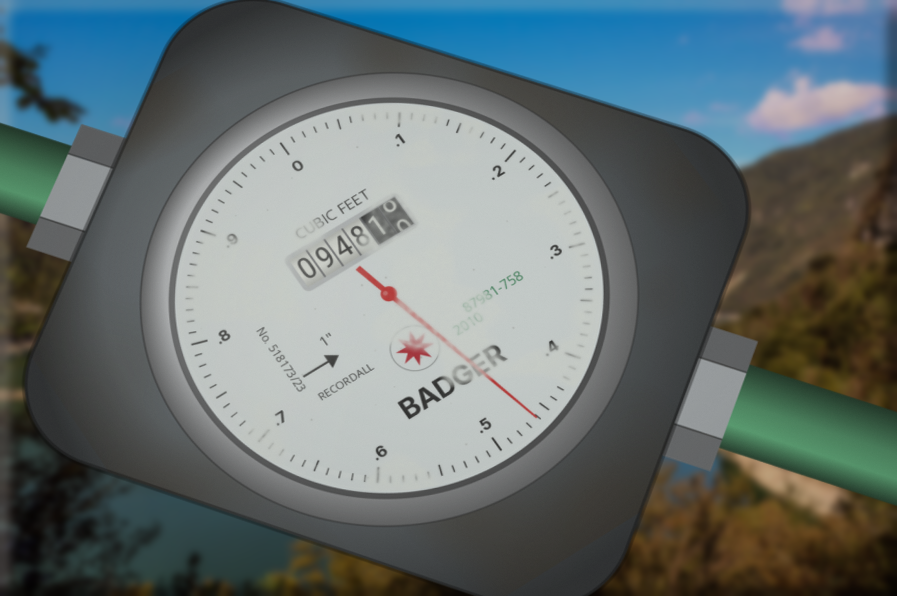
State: 94818.46 ft³
